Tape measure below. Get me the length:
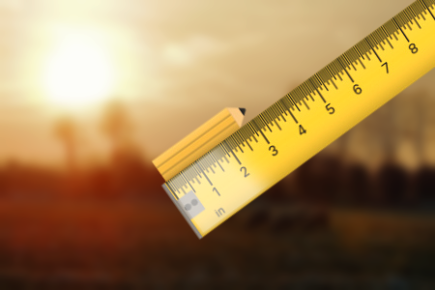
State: 3 in
